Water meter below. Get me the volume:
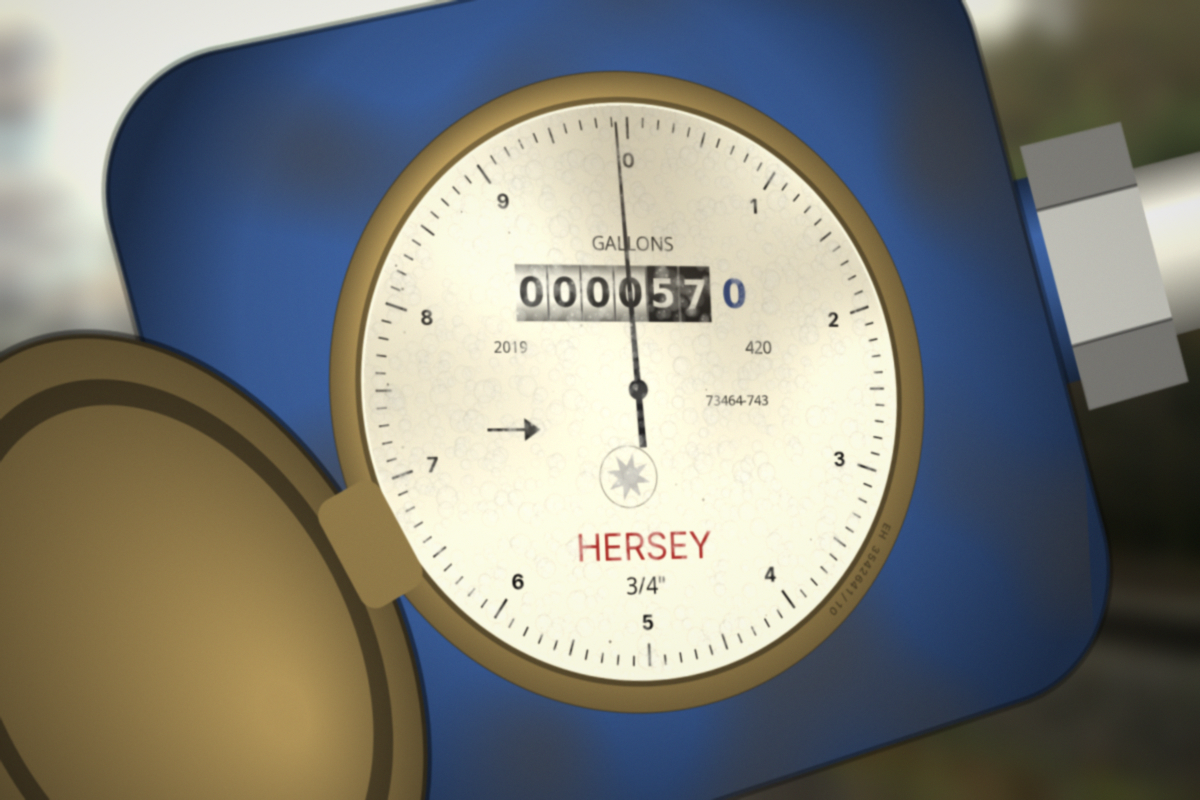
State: 569.9 gal
